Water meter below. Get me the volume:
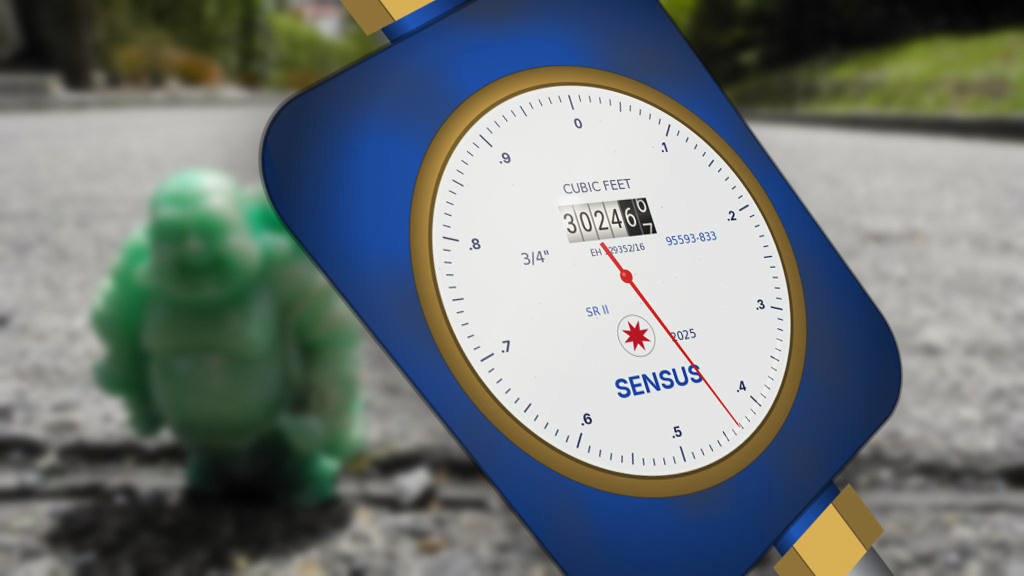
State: 302466.43 ft³
